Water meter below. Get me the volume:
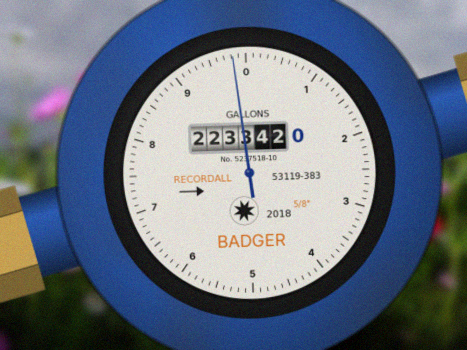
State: 2233419.8 gal
